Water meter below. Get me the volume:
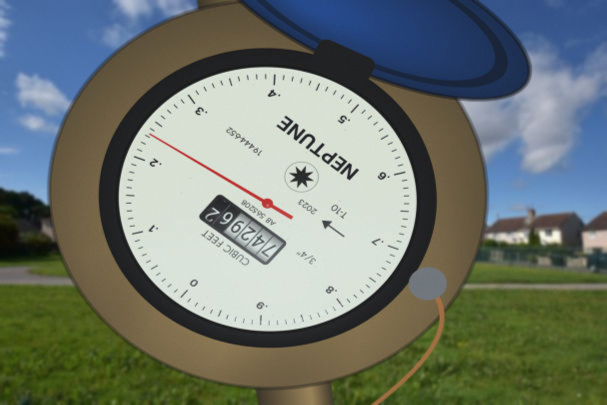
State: 742962.23 ft³
